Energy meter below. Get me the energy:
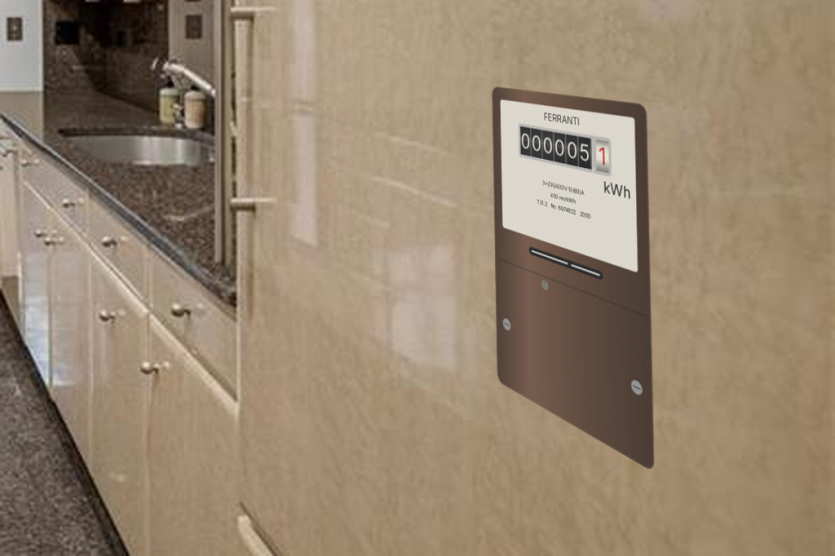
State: 5.1 kWh
